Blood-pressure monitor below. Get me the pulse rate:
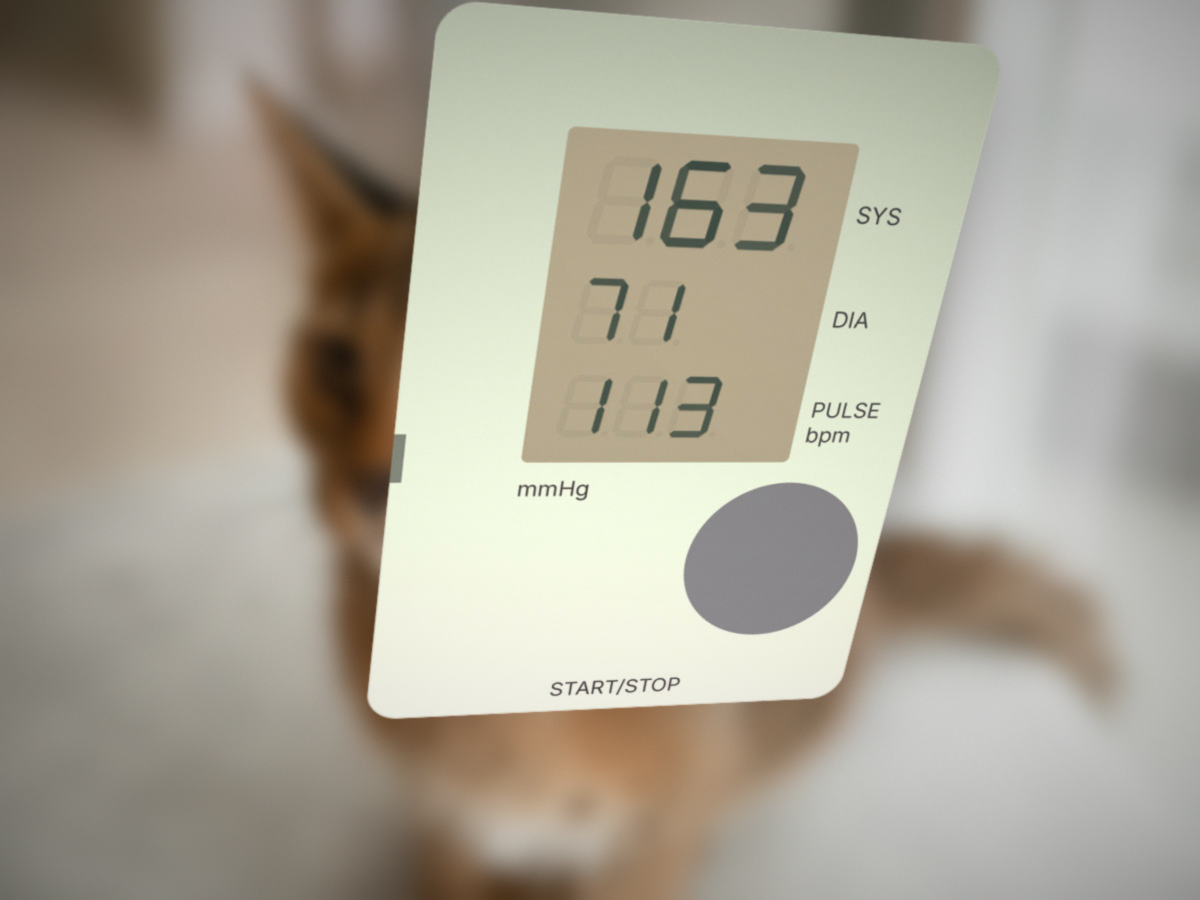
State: 113 bpm
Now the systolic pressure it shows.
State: 163 mmHg
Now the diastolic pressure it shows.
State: 71 mmHg
